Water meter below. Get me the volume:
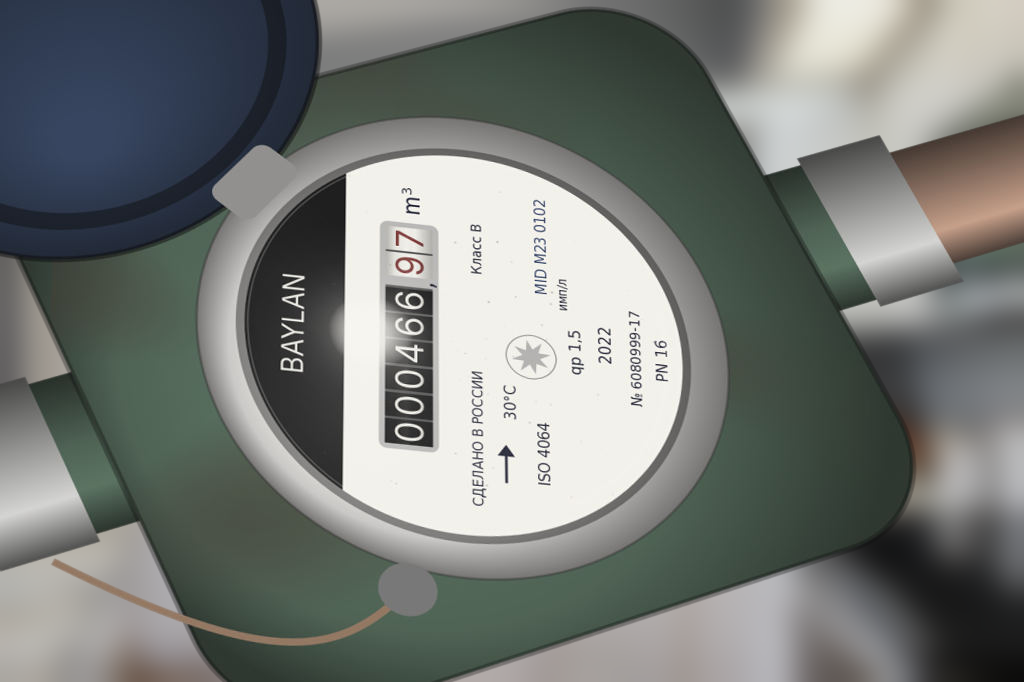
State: 466.97 m³
